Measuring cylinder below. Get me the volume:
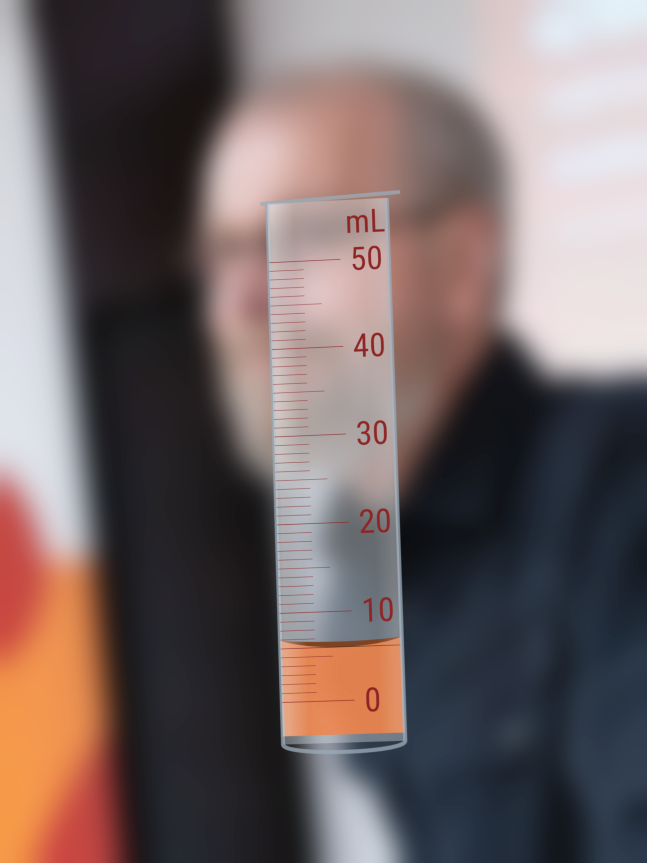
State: 6 mL
